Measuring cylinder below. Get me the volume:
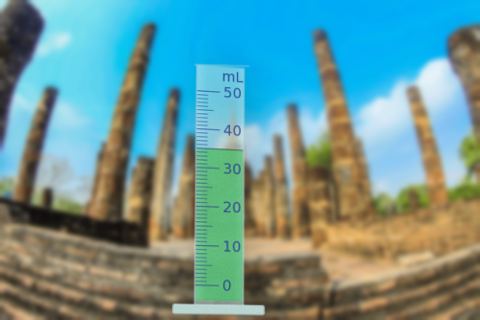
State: 35 mL
